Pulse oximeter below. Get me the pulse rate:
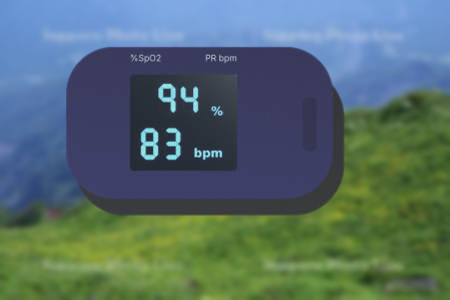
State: 83 bpm
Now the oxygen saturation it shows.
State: 94 %
